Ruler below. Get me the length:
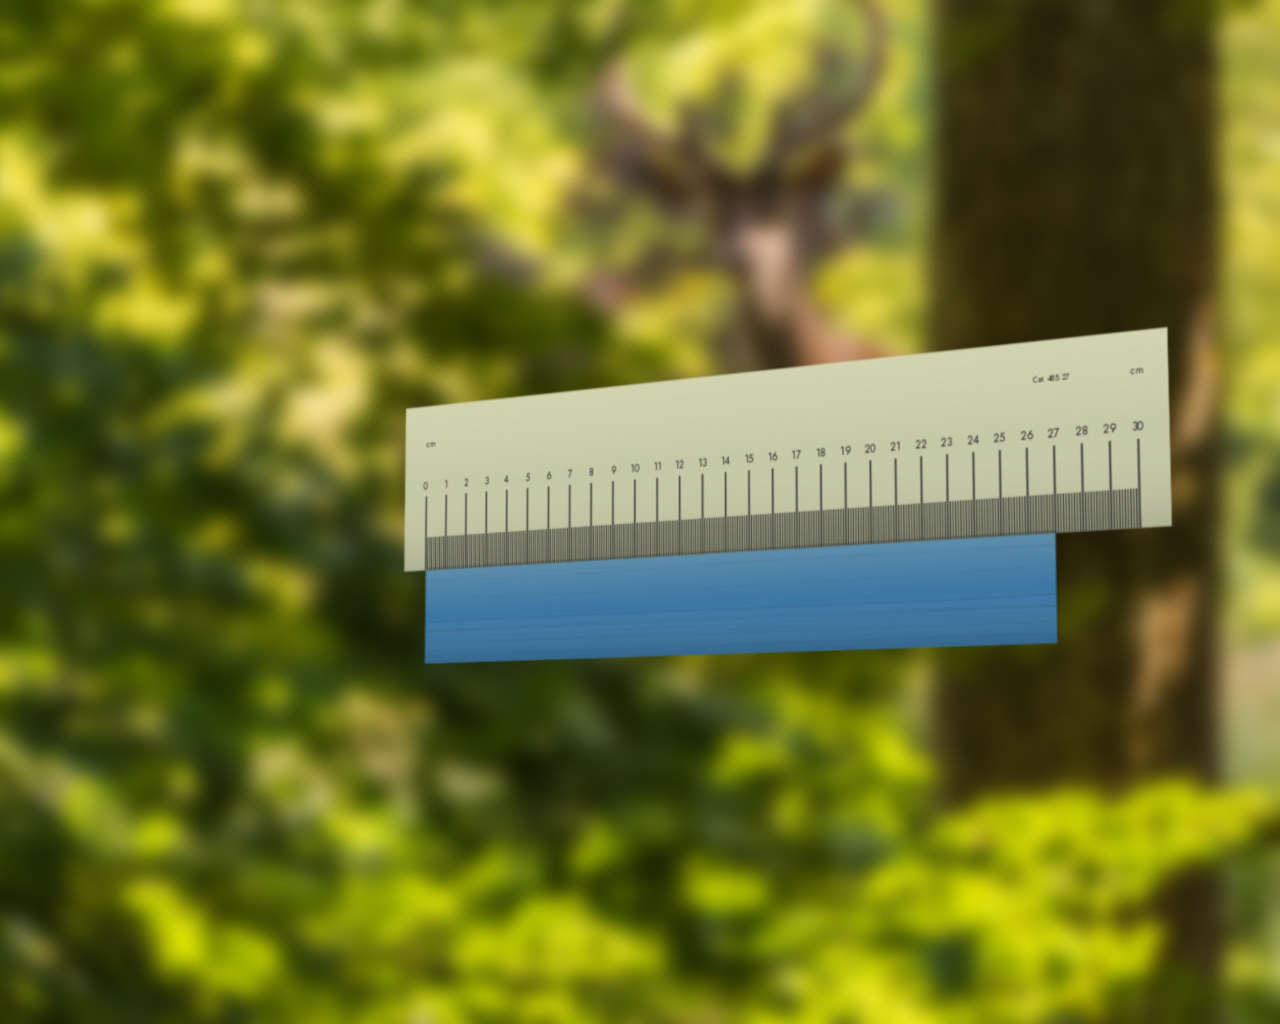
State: 27 cm
